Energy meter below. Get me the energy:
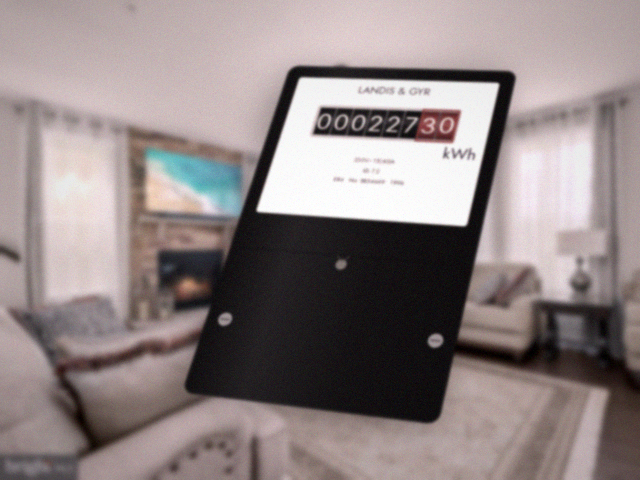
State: 227.30 kWh
